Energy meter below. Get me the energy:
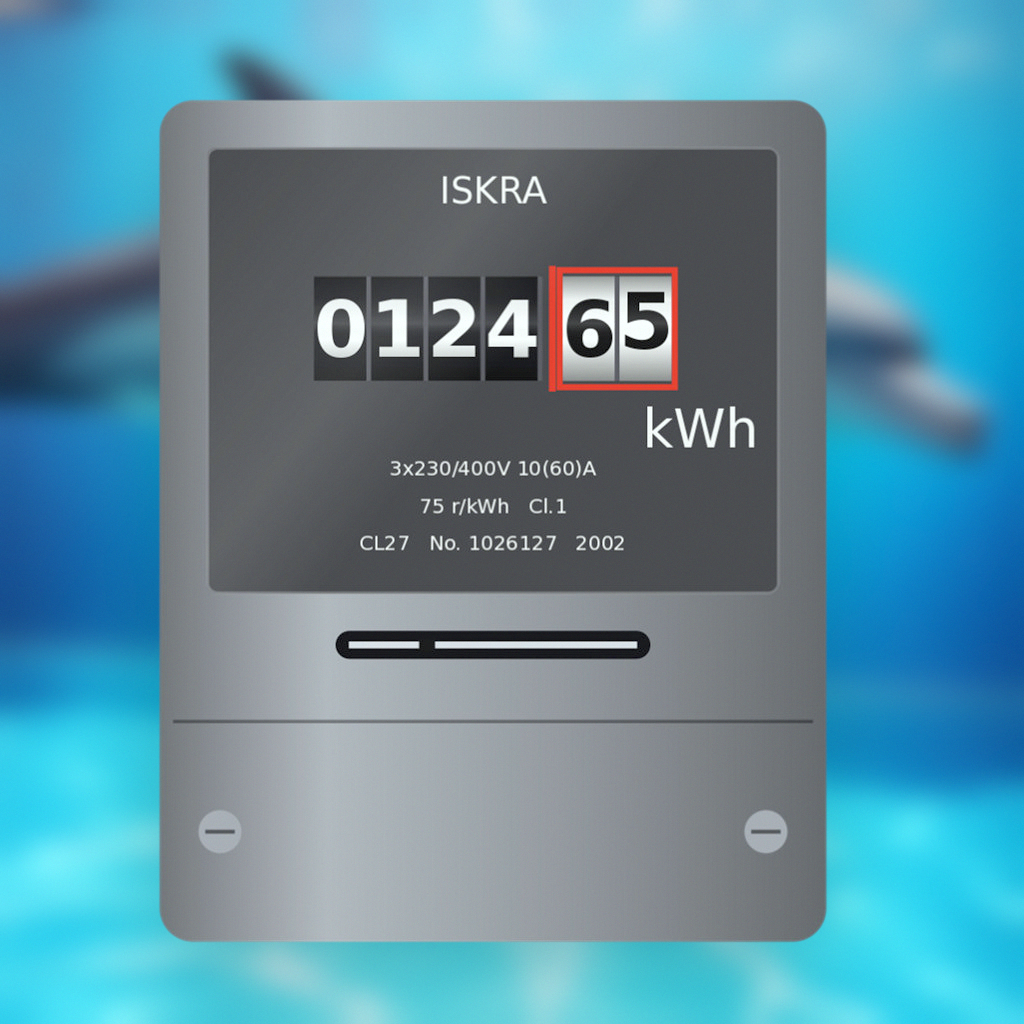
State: 124.65 kWh
